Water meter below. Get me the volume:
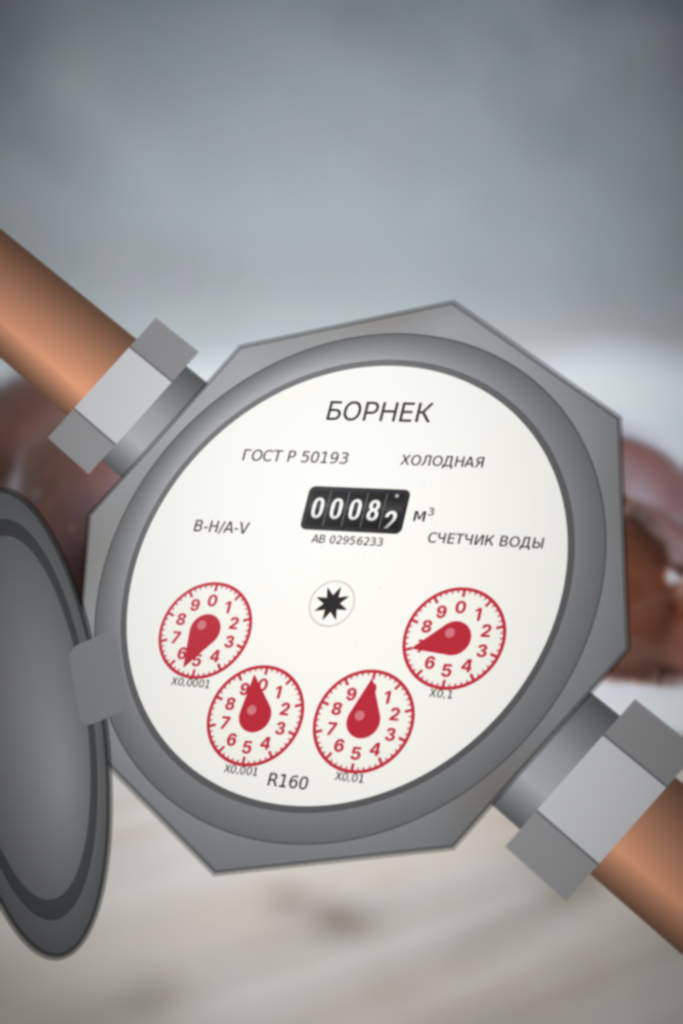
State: 81.6995 m³
